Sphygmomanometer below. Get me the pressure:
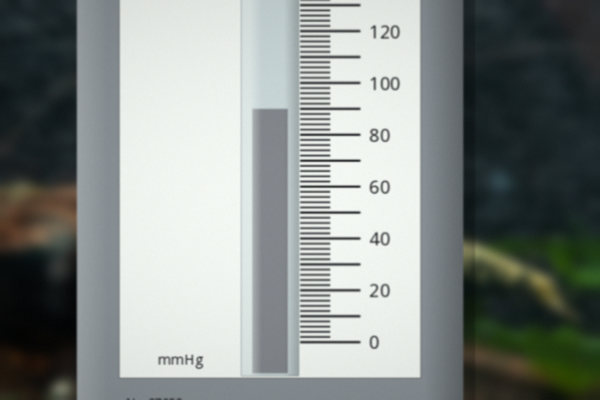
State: 90 mmHg
